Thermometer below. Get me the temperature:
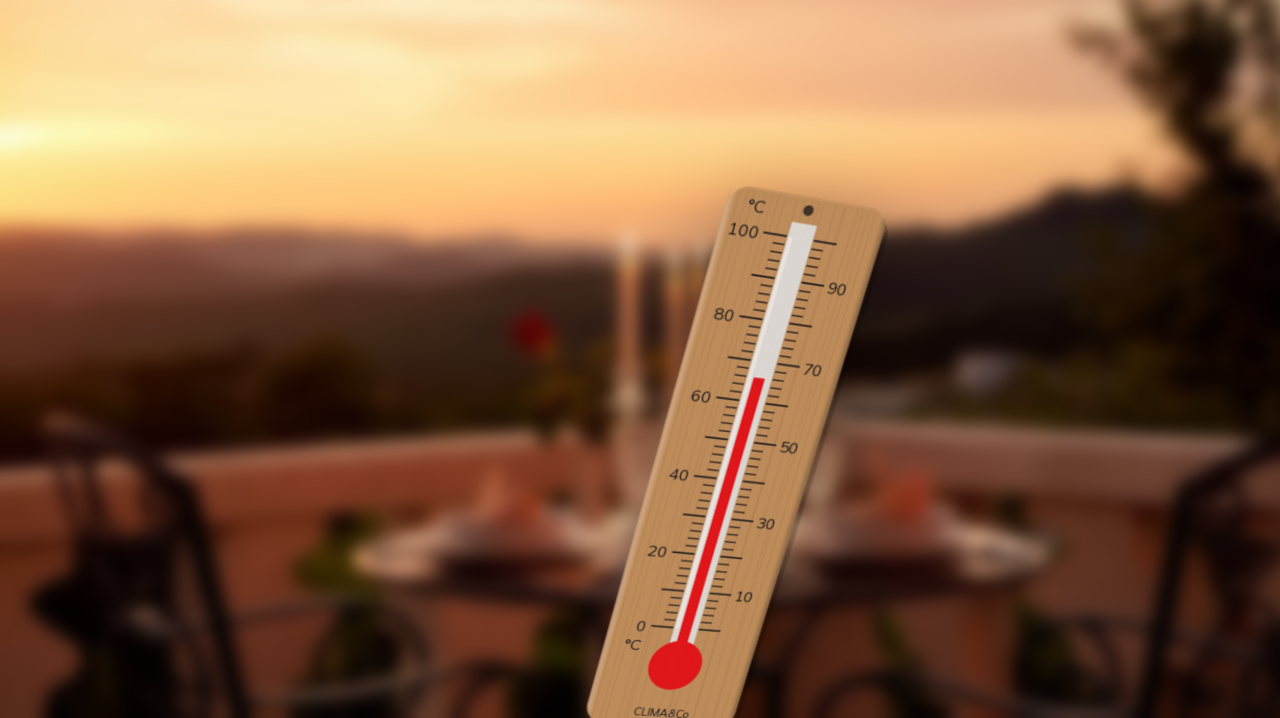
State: 66 °C
